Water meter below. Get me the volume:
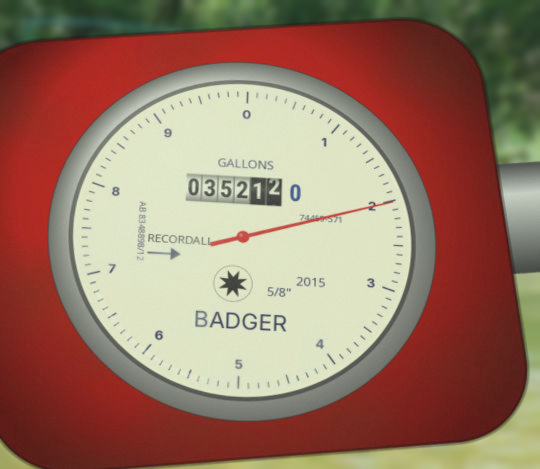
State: 352122.0 gal
